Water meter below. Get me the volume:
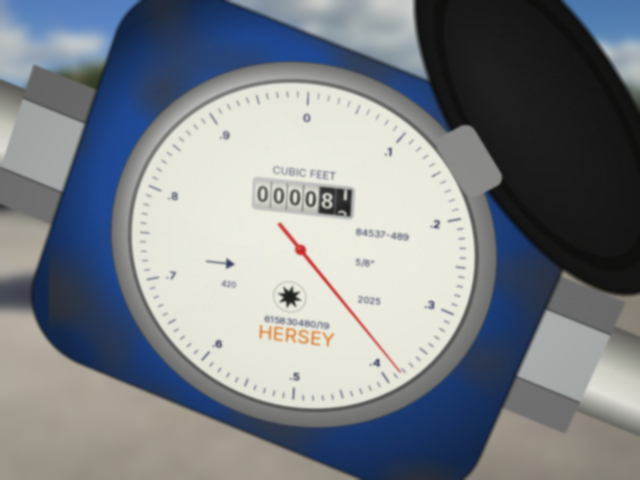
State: 81.38 ft³
